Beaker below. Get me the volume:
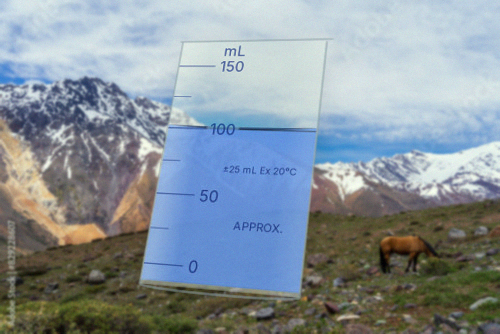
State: 100 mL
